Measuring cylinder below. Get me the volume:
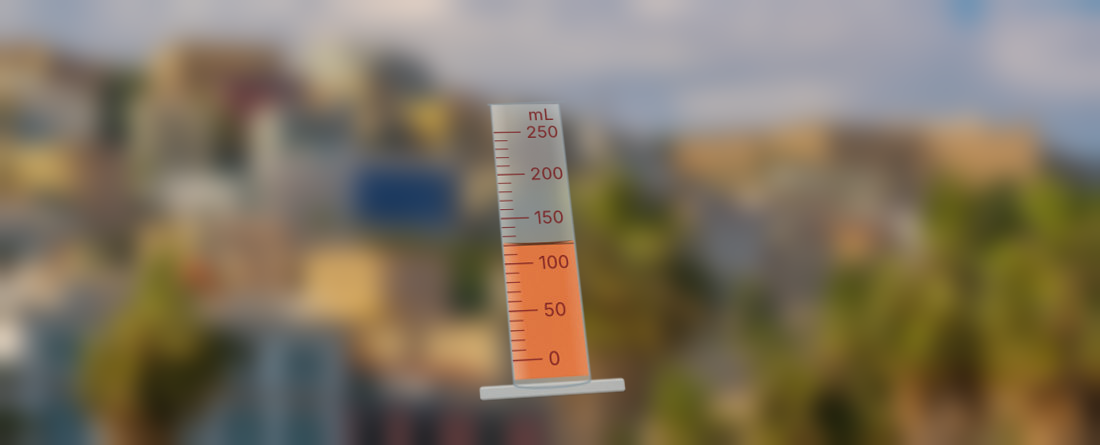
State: 120 mL
